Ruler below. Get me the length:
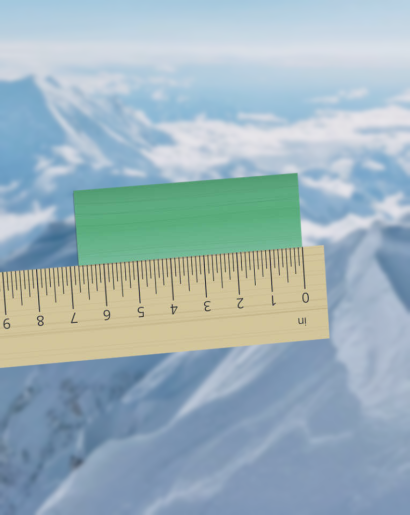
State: 6.75 in
